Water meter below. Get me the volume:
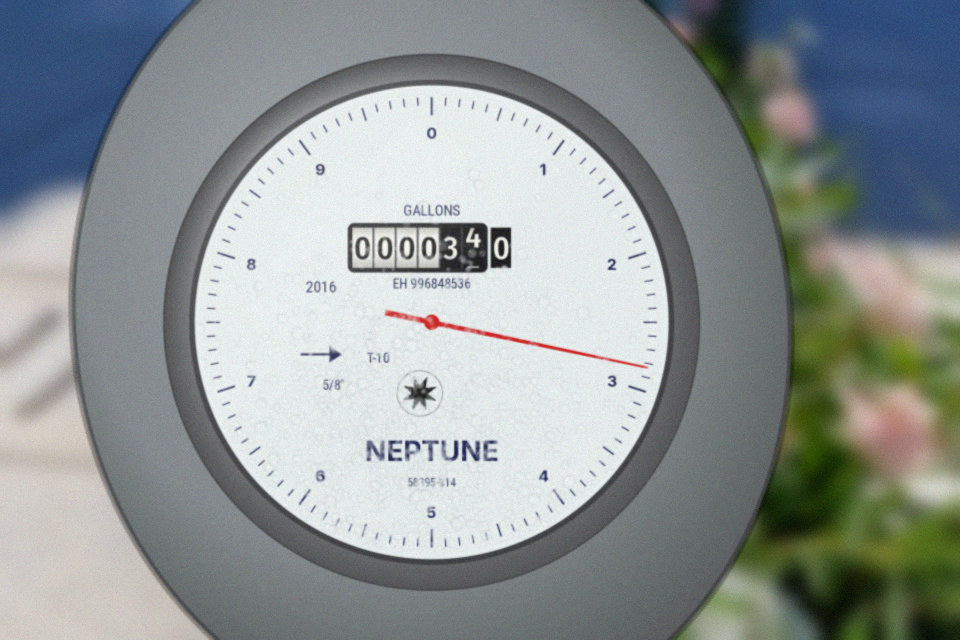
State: 342.8 gal
